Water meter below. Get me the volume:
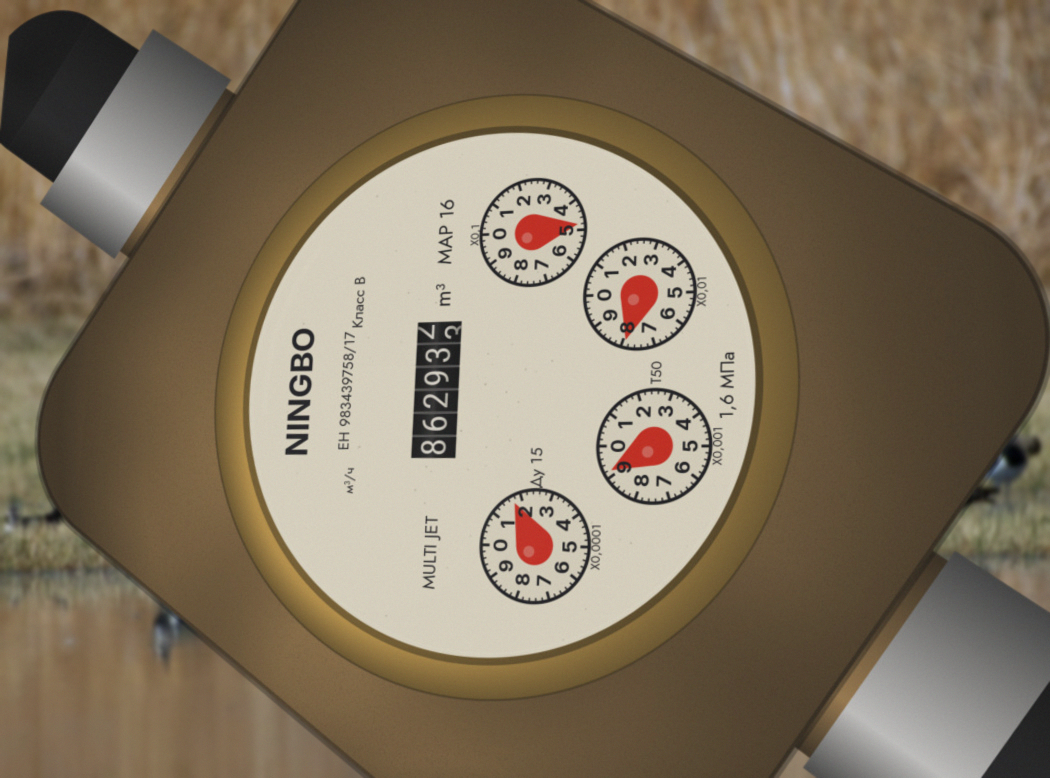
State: 862932.4791 m³
